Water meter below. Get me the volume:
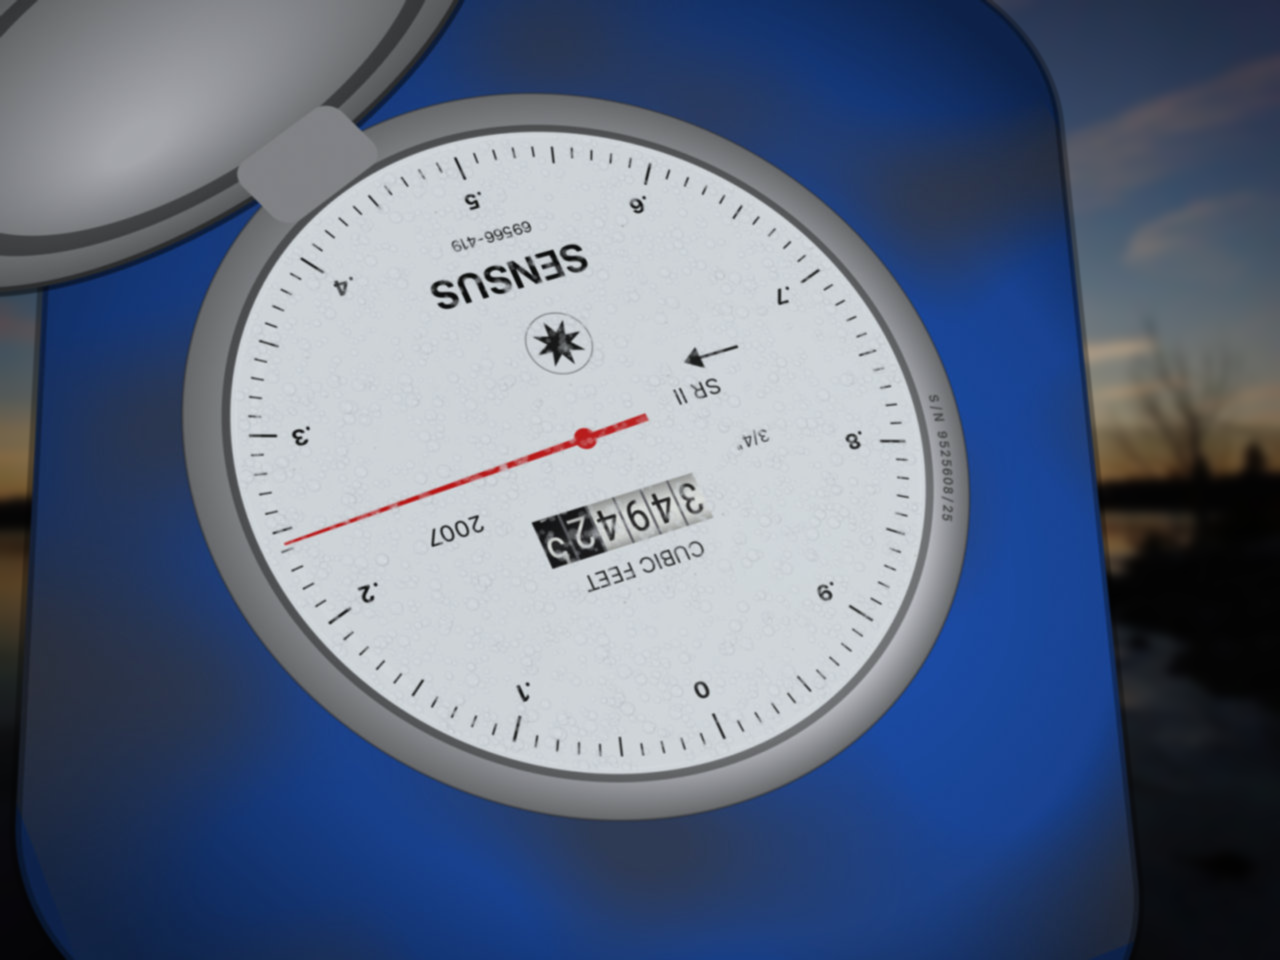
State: 349425.24 ft³
